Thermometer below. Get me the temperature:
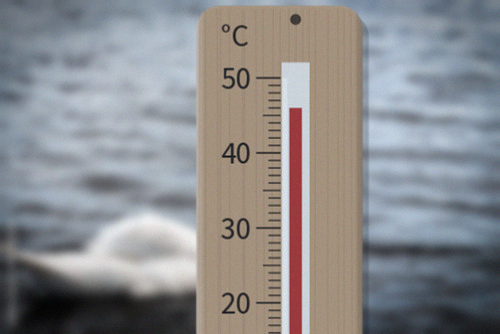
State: 46 °C
